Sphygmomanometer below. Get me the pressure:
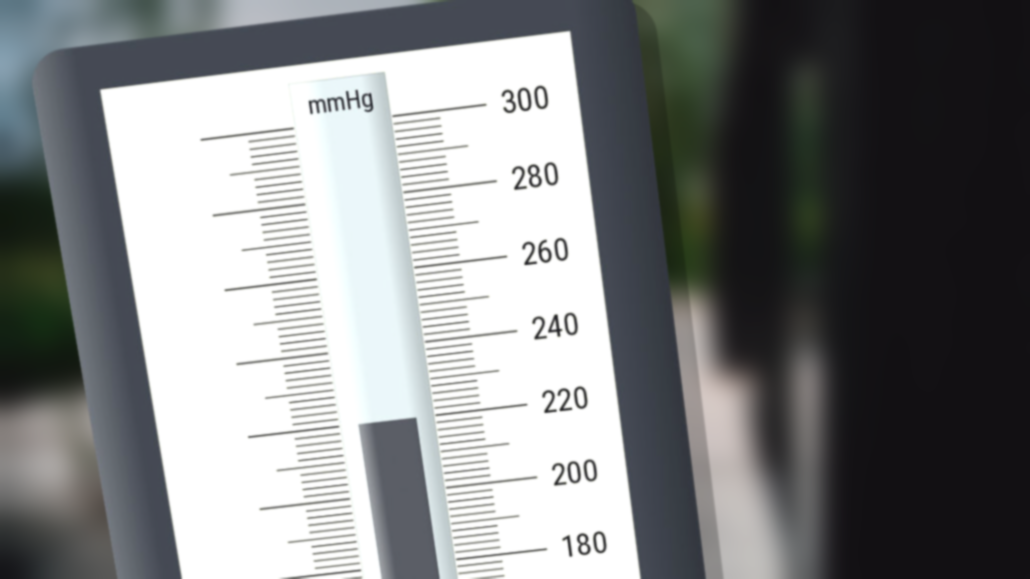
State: 220 mmHg
